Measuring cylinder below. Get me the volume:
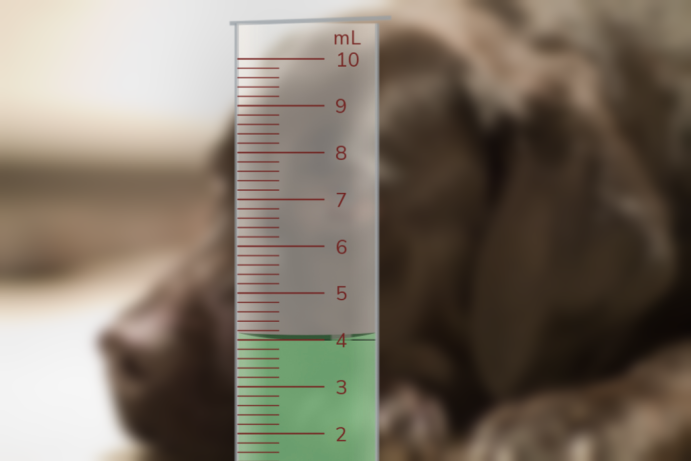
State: 4 mL
